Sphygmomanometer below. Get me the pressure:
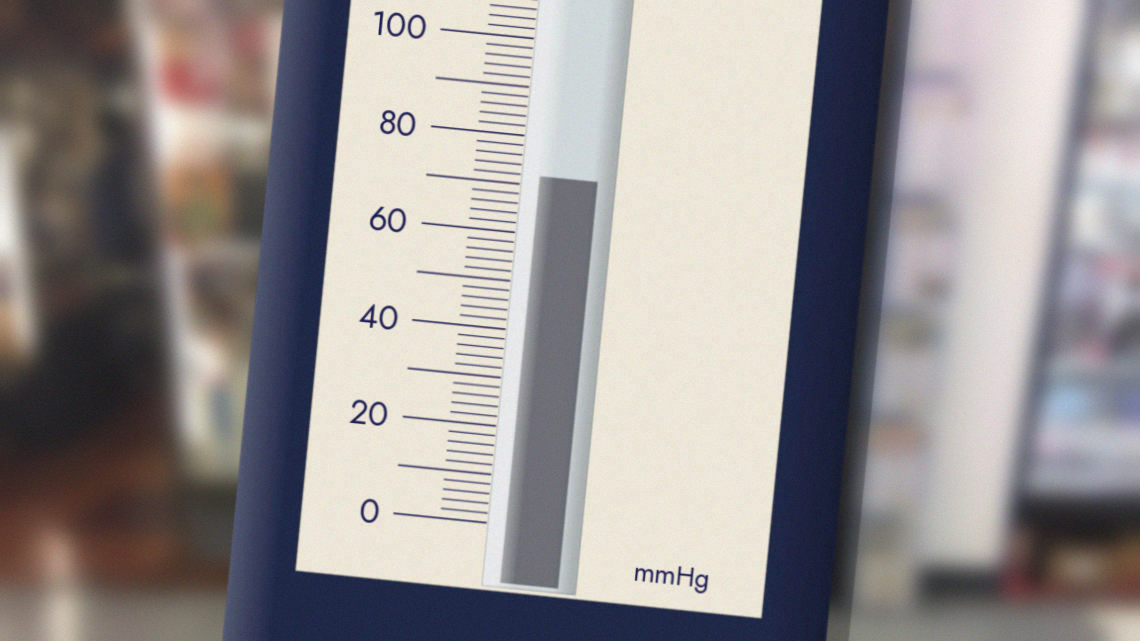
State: 72 mmHg
